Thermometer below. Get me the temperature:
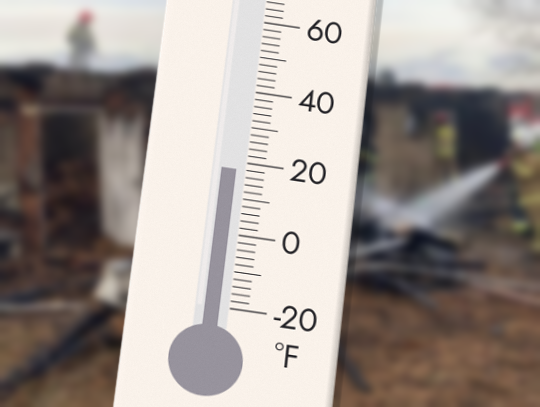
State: 18 °F
